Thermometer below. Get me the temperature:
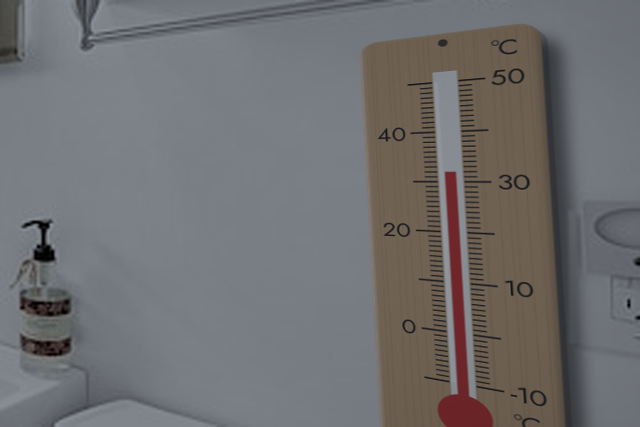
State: 32 °C
